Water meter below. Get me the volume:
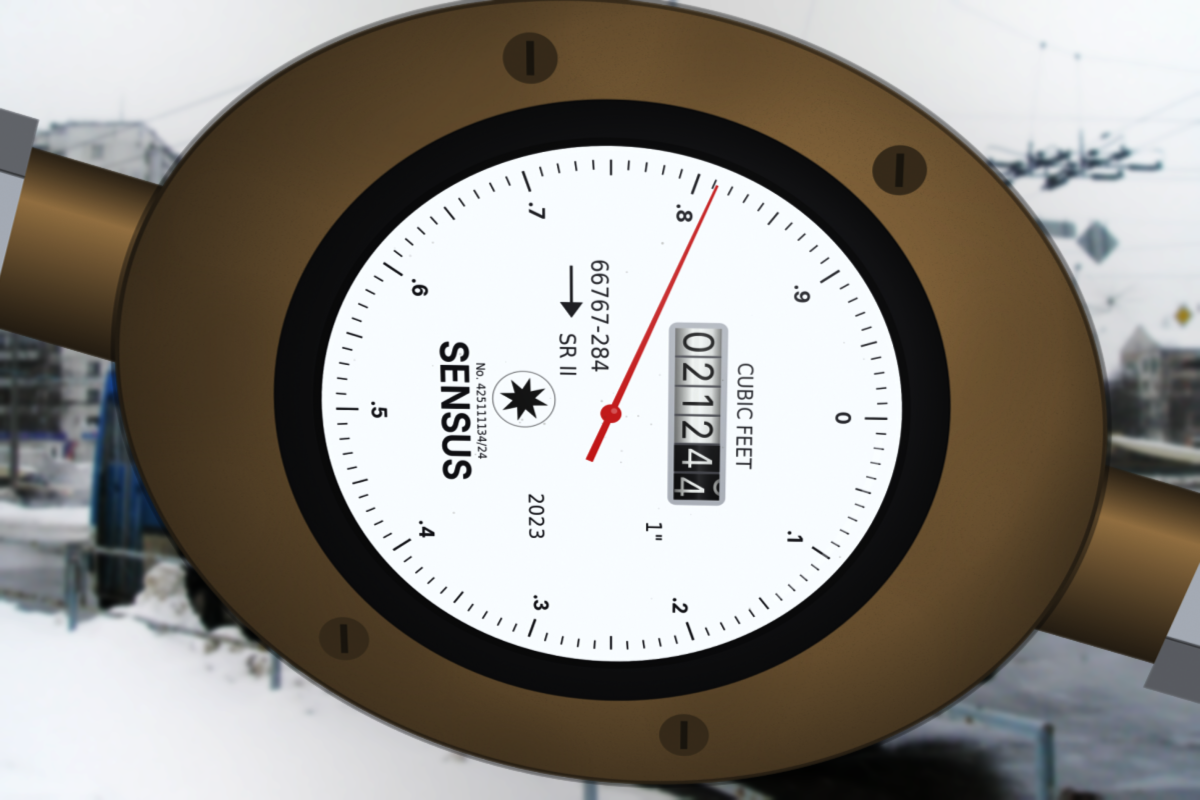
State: 21243.81 ft³
